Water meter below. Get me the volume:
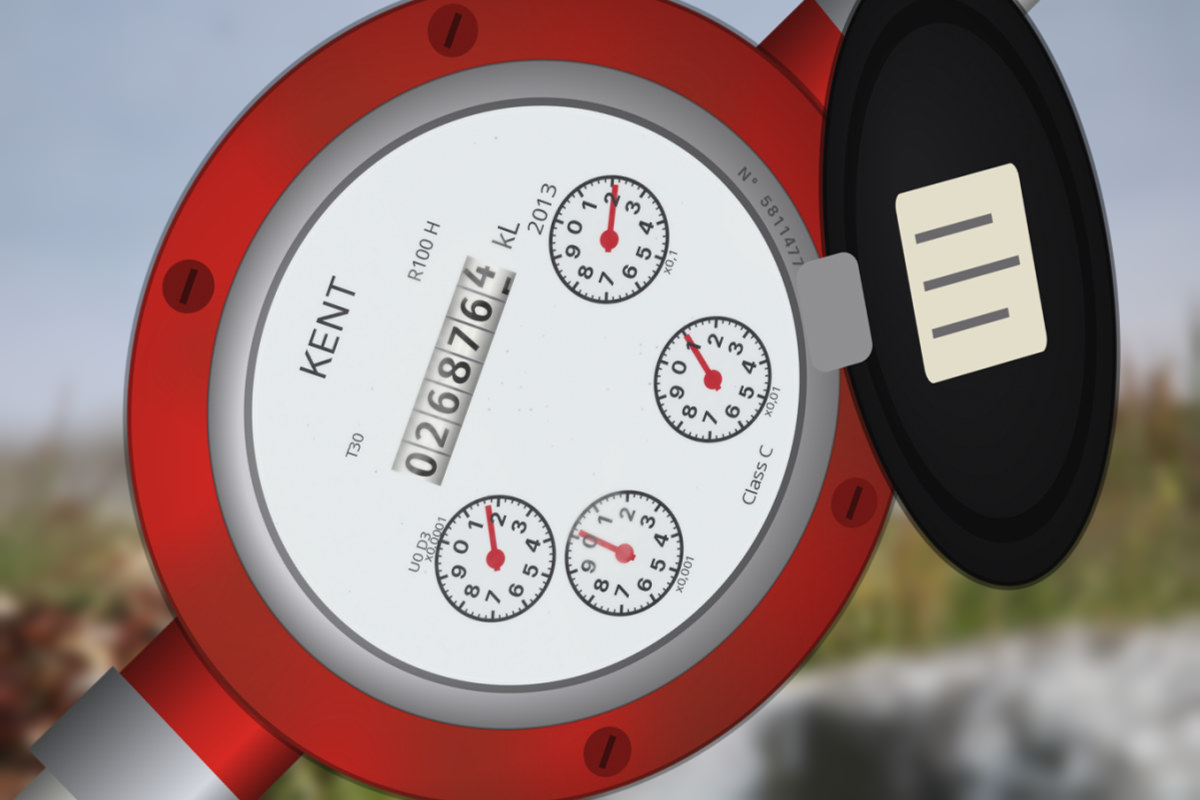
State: 268764.2101 kL
